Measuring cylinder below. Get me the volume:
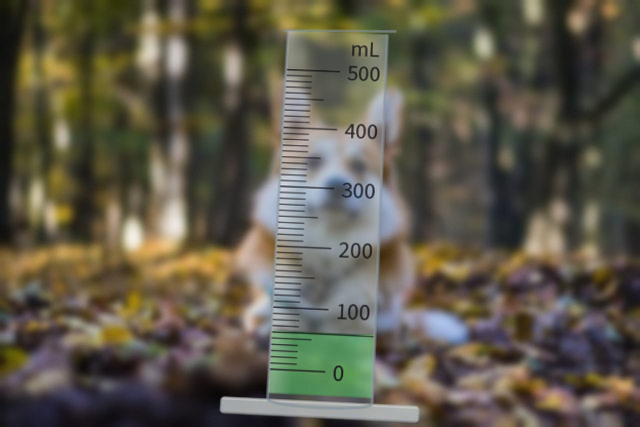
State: 60 mL
